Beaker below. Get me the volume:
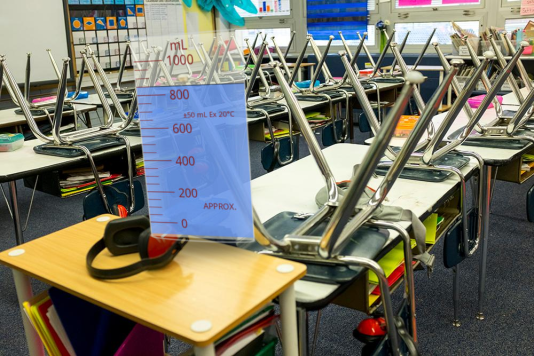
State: 850 mL
